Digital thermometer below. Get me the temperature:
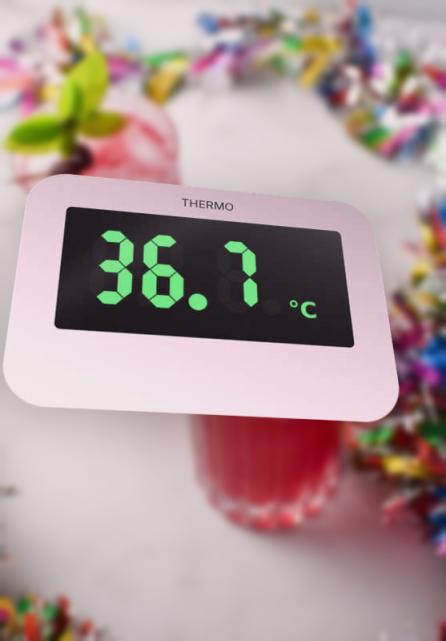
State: 36.7 °C
